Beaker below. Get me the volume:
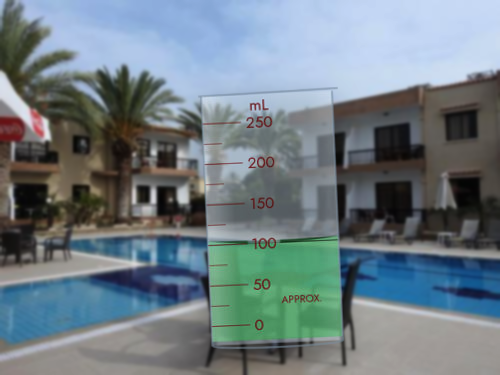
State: 100 mL
